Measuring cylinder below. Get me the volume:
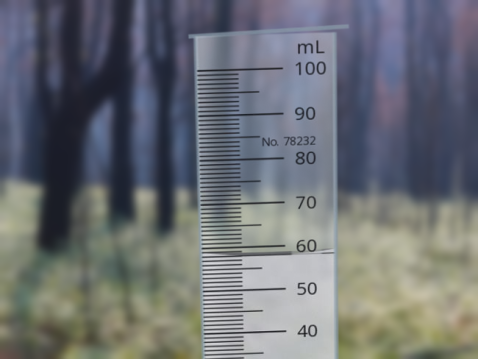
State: 58 mL
